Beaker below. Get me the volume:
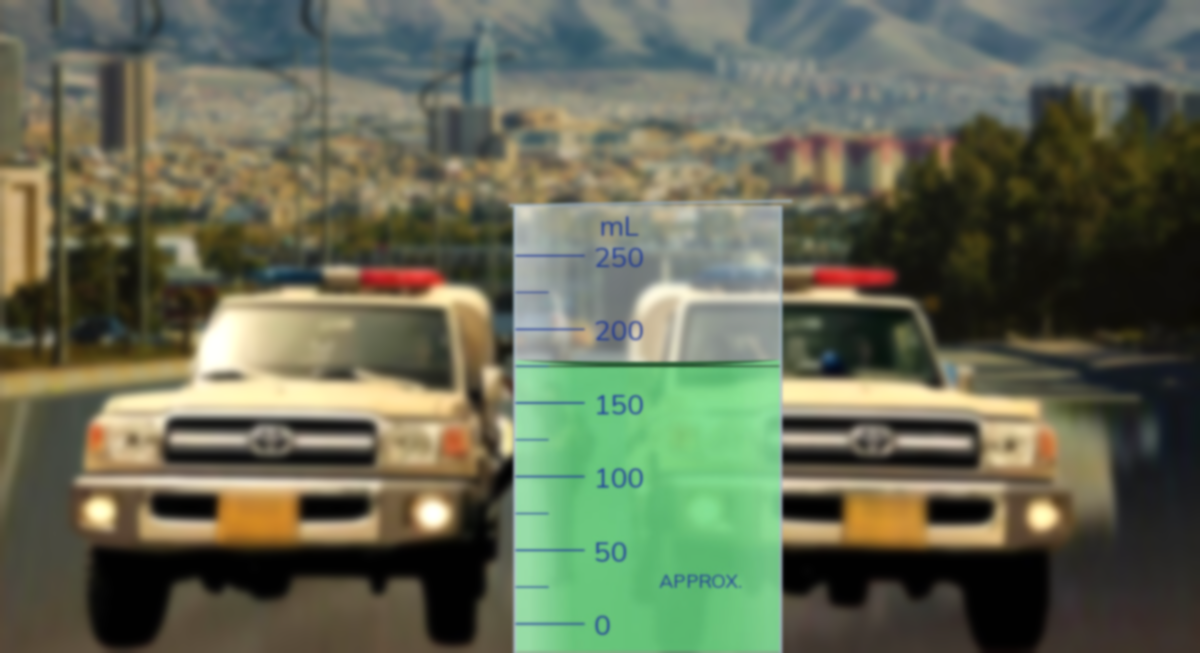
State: 175 mL
